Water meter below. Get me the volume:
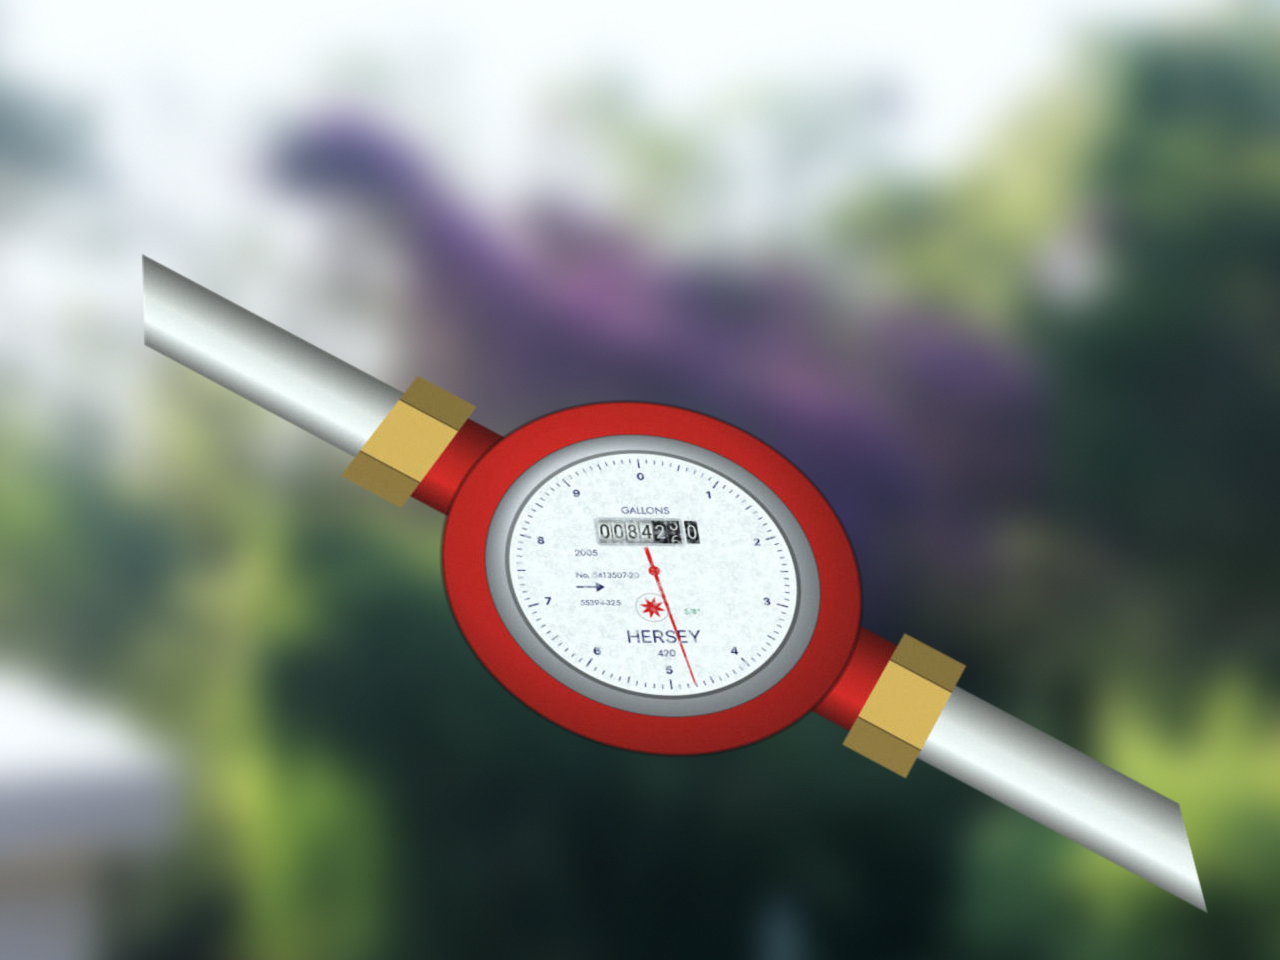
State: 84254.7 gal
